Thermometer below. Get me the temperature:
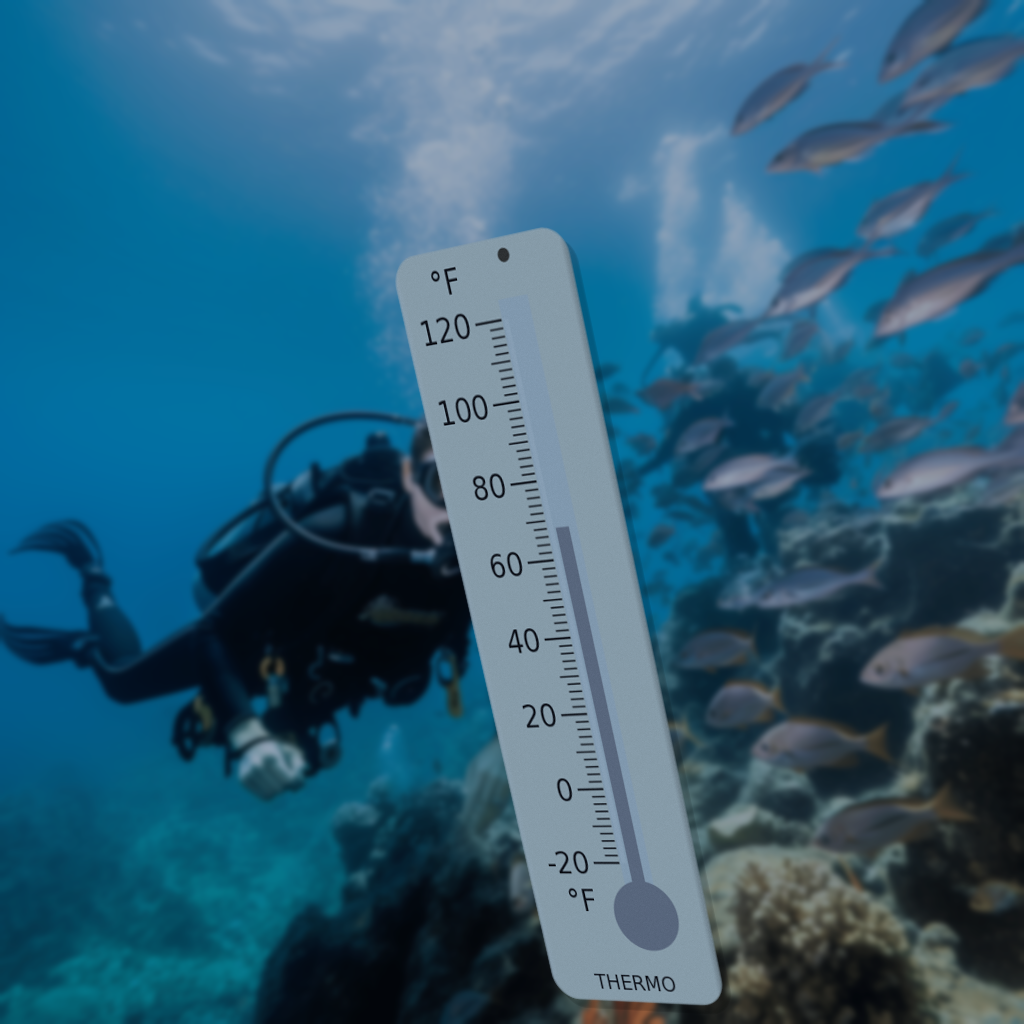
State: 68 °F
